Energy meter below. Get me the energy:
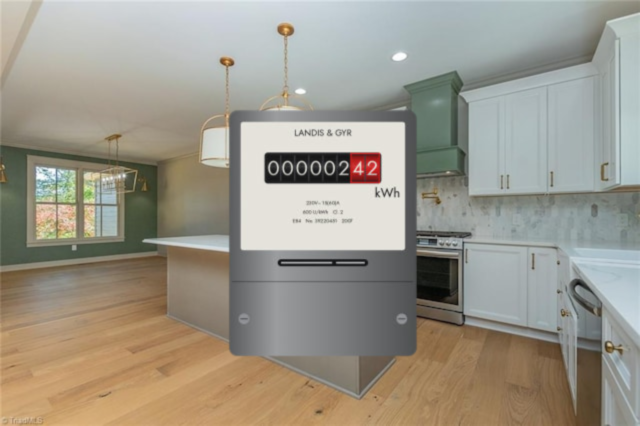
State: 2.42 kWh
